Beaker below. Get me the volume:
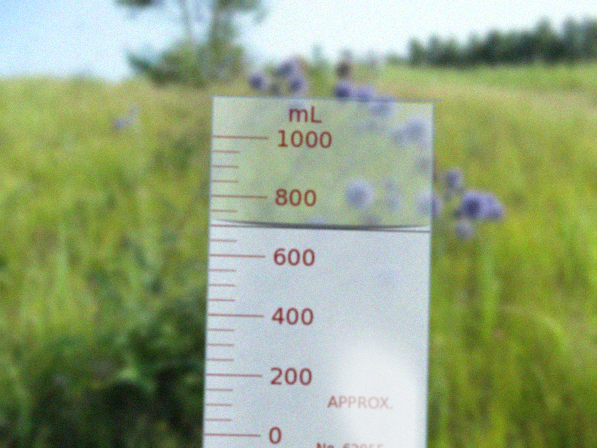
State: 700 mL
